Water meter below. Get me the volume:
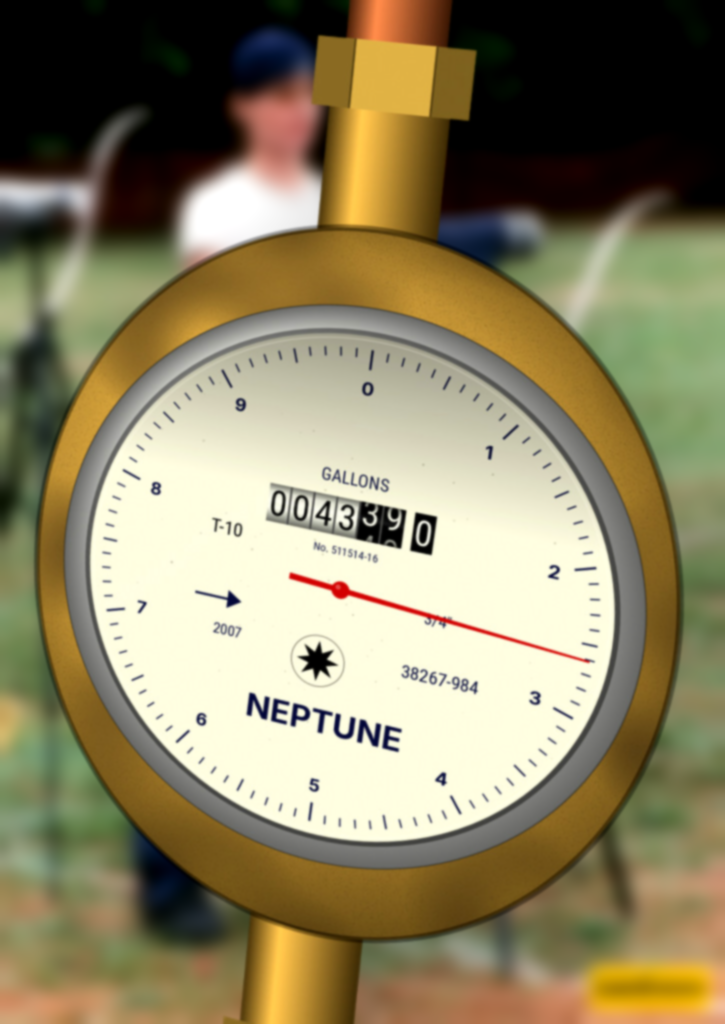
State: 43392.6 gal
